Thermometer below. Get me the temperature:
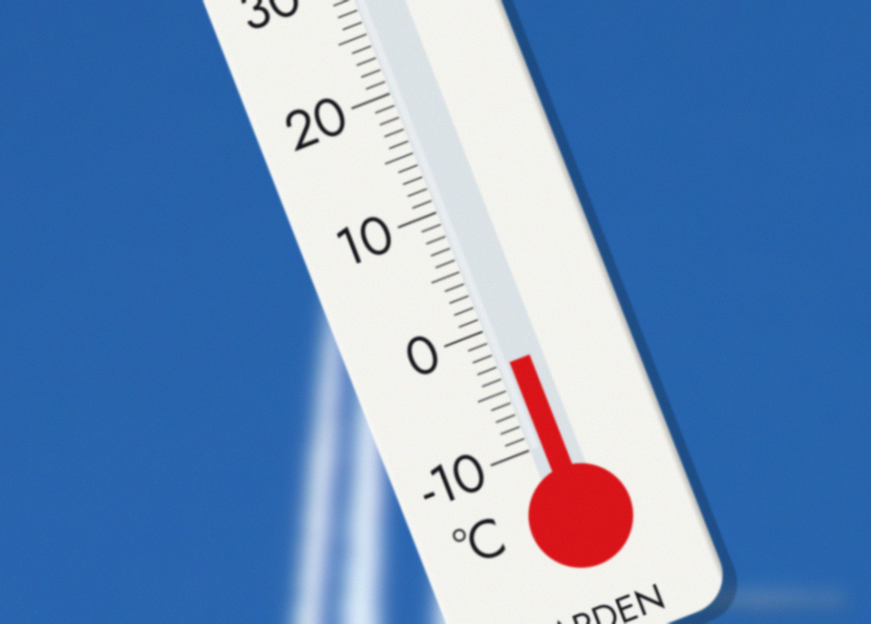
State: -3 °C
